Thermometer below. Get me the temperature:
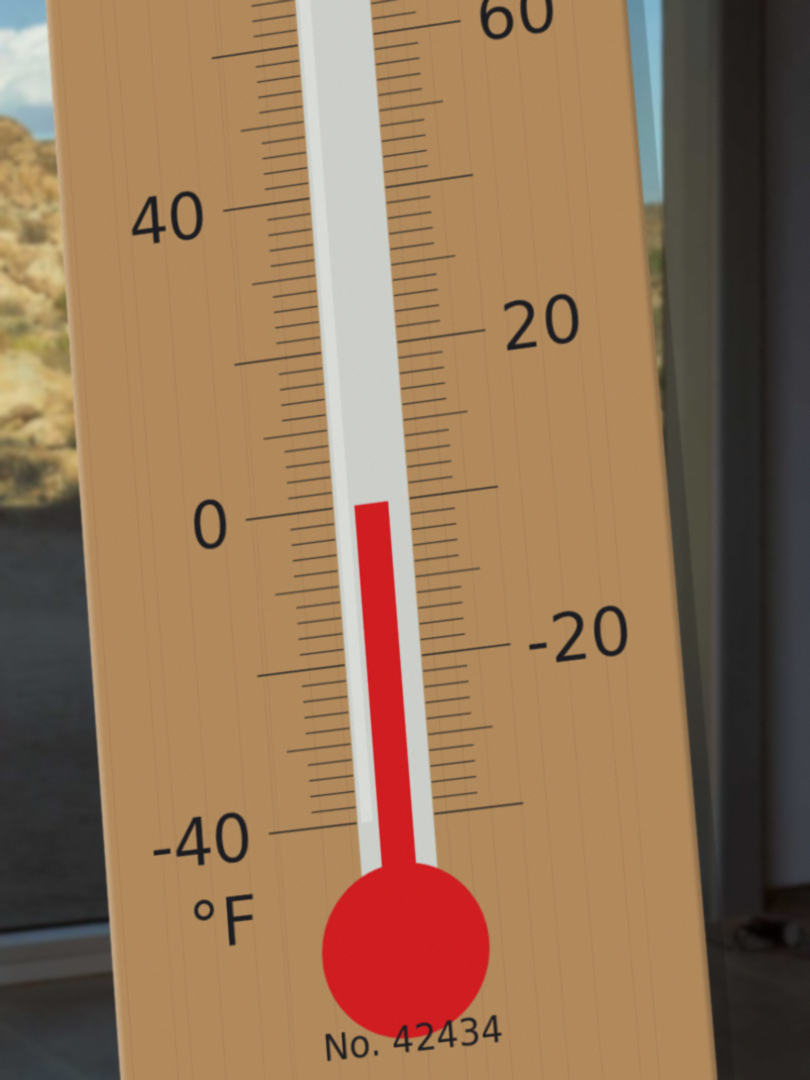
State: 0 °F
